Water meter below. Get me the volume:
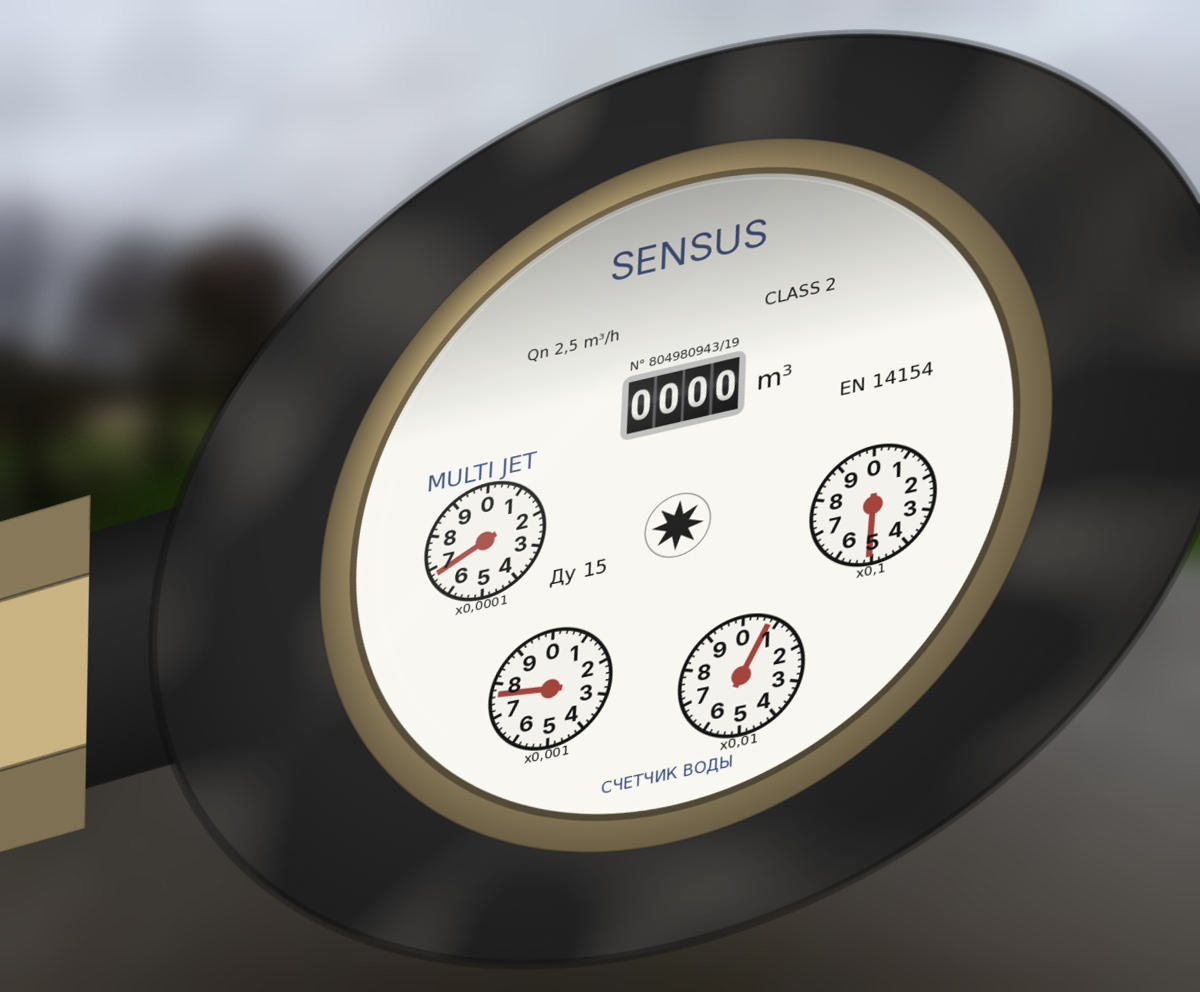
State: 0.5076 m³
